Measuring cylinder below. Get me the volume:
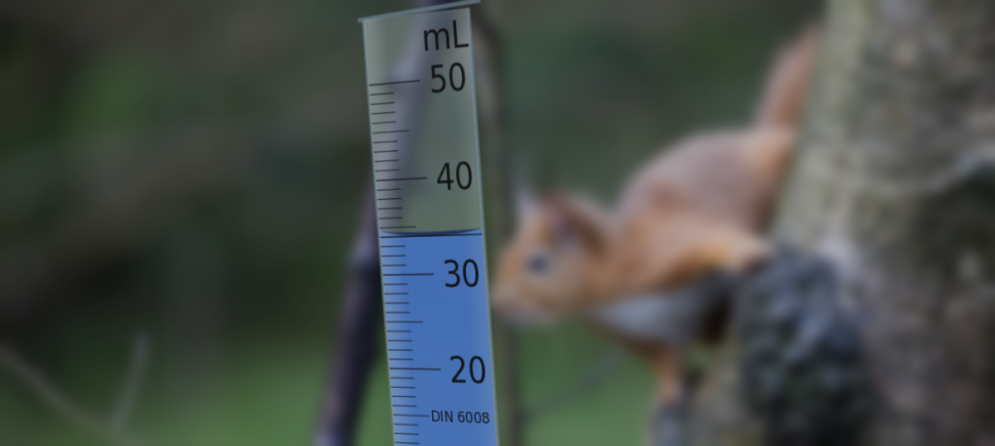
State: 34 mL
